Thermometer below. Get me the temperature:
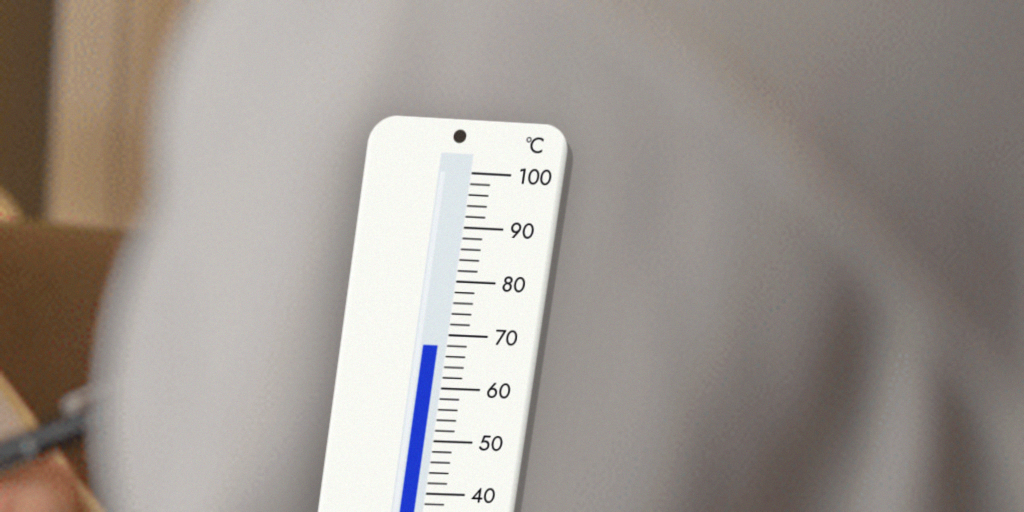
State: 68 °C
